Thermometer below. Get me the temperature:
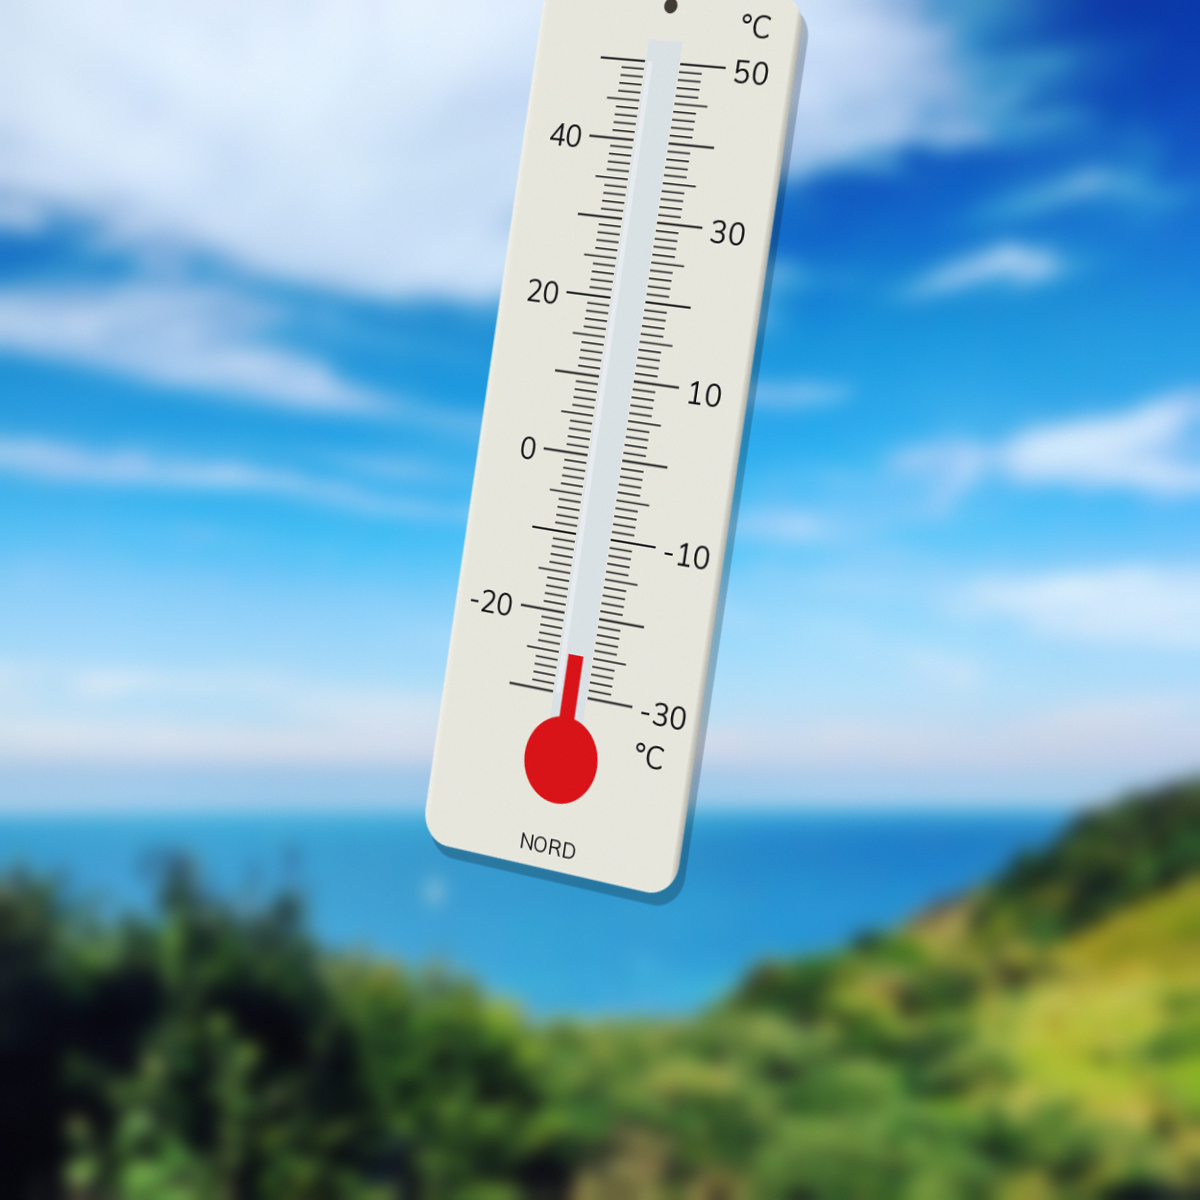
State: -25 °C
